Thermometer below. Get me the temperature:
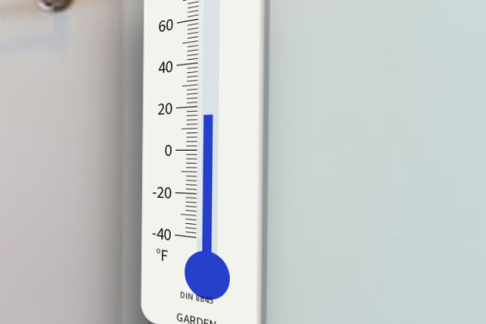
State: 16 °F
